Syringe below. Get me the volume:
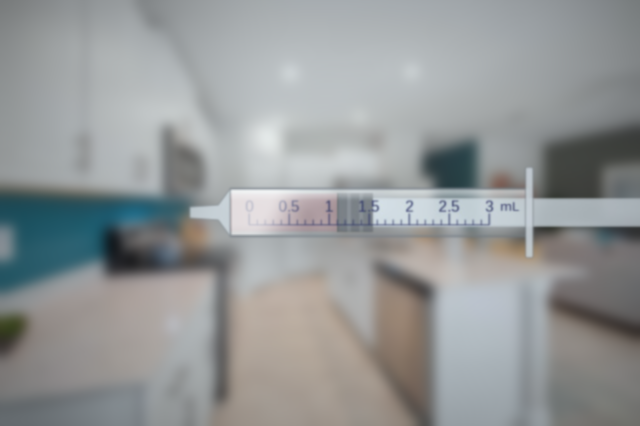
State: 1.1 mL
